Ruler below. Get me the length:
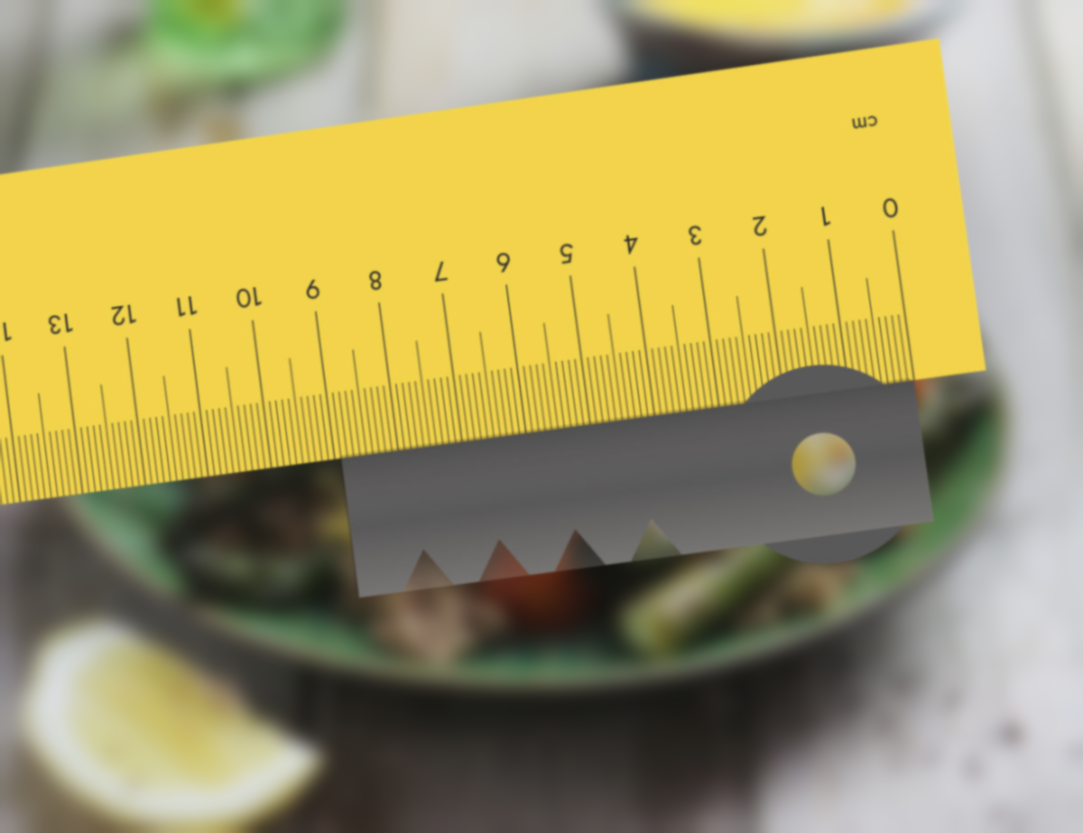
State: 8.9 cm
